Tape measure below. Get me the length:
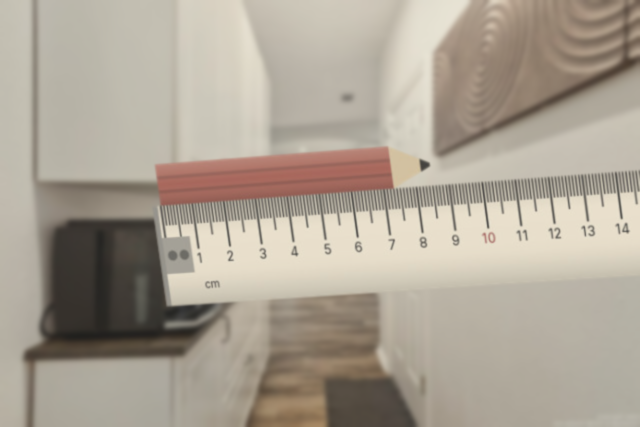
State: 8.5 cm
